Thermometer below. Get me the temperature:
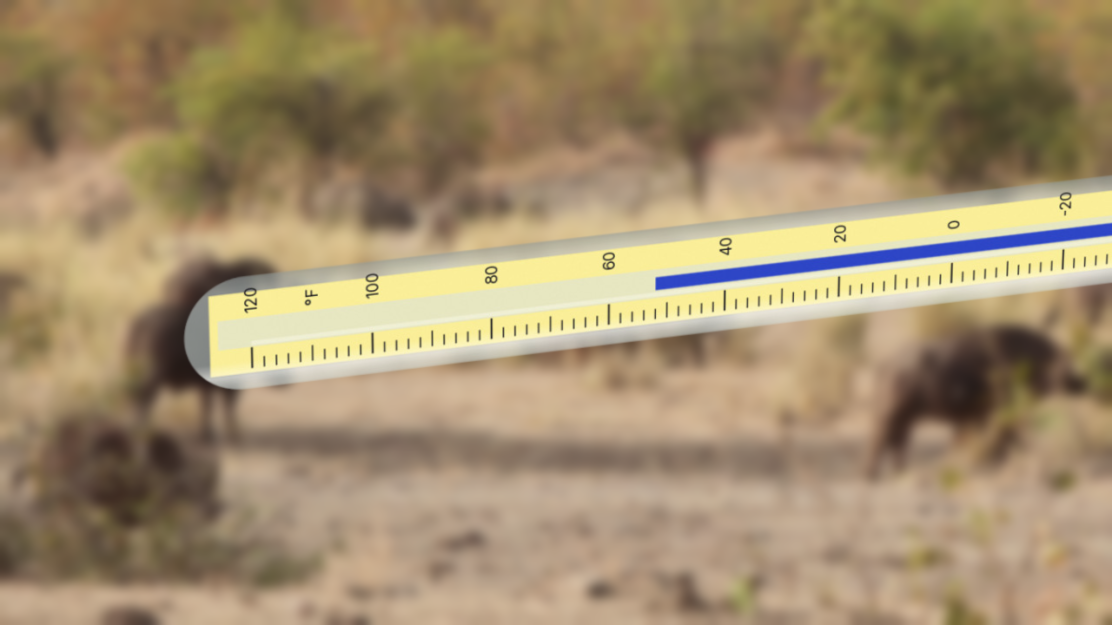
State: 52 °F
